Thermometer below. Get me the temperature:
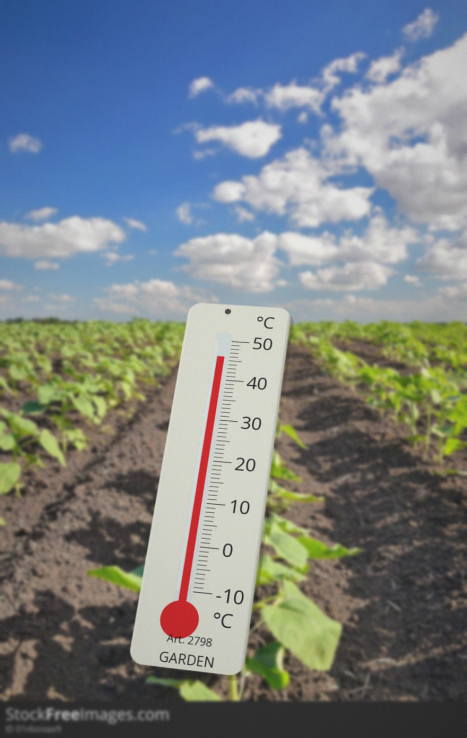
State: 46 °C
